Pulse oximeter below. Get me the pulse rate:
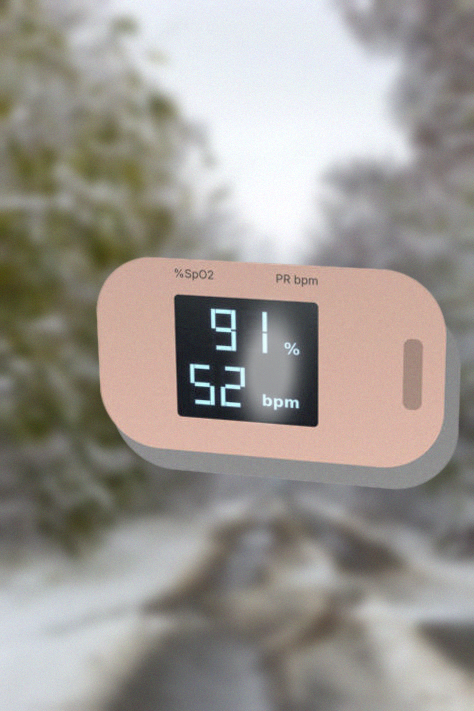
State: 52 bpm
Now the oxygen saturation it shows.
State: 91 %
